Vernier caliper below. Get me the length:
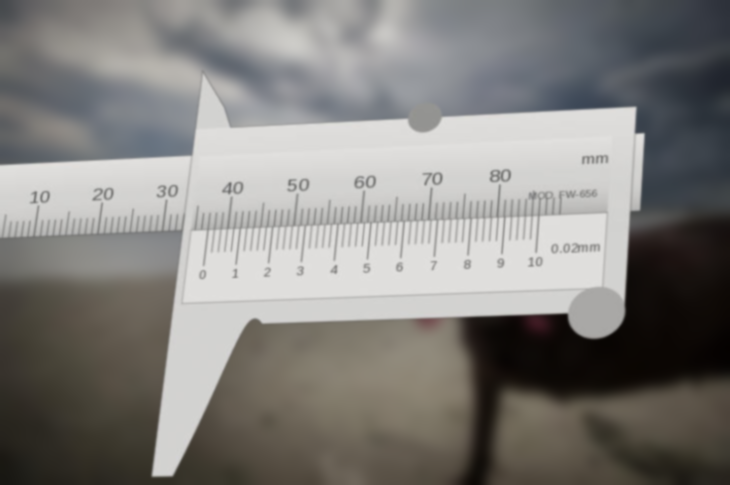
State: 37.0 mm
